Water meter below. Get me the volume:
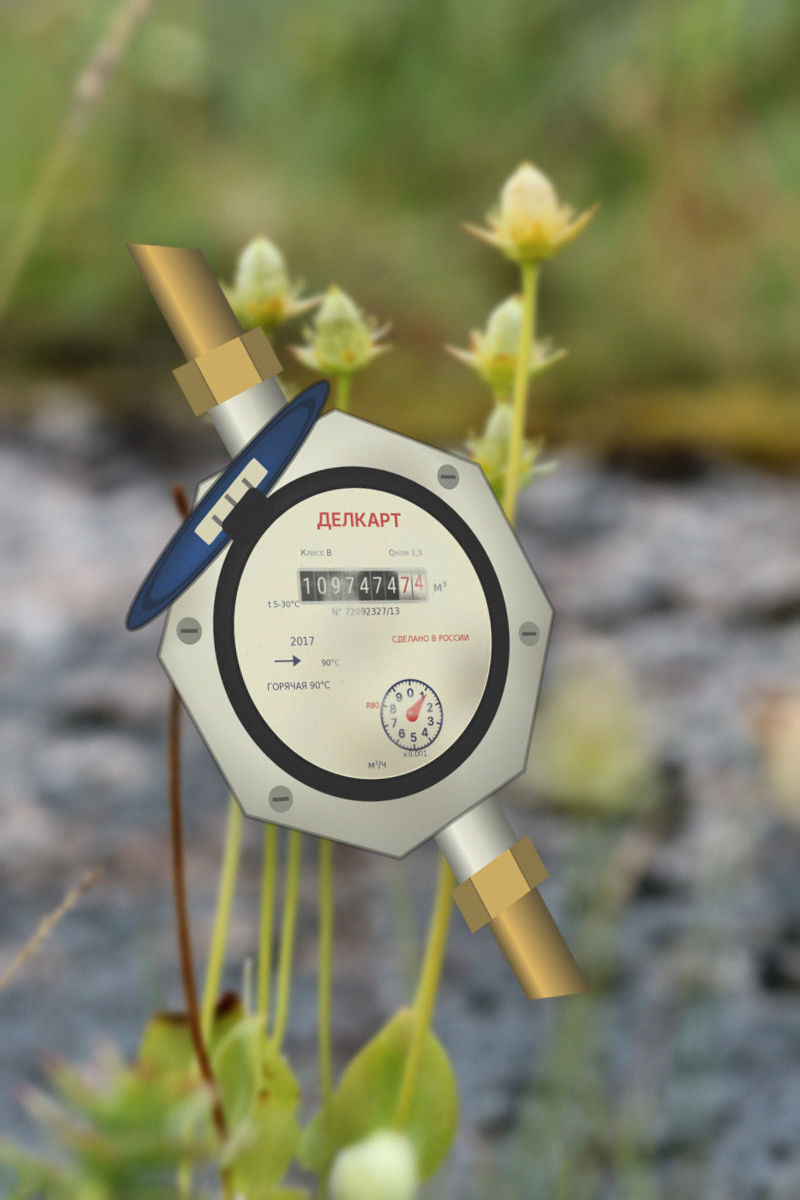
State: 1097474.741 m³
